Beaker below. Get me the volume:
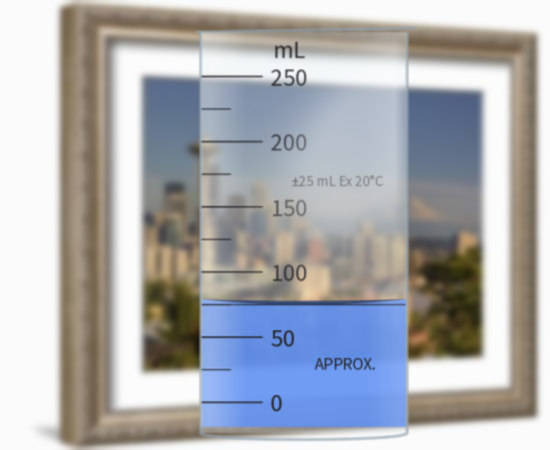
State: 75 mL
